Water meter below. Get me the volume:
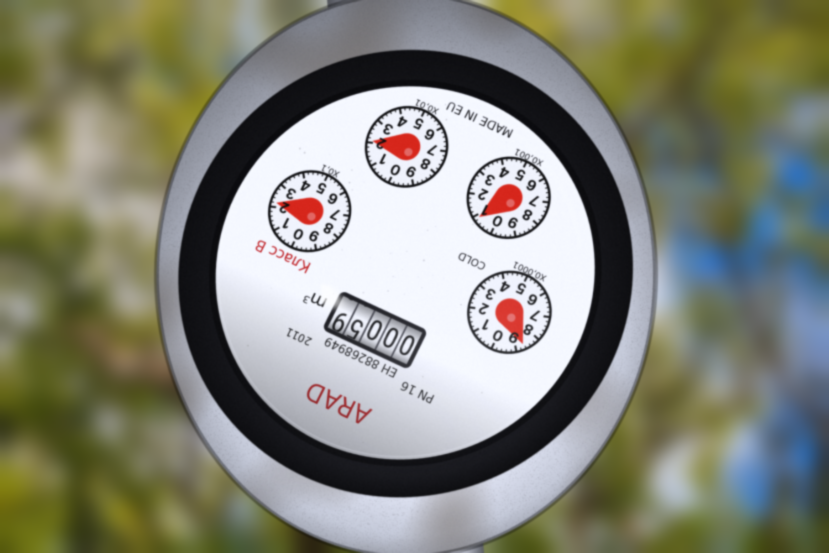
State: 59.2208 m³
